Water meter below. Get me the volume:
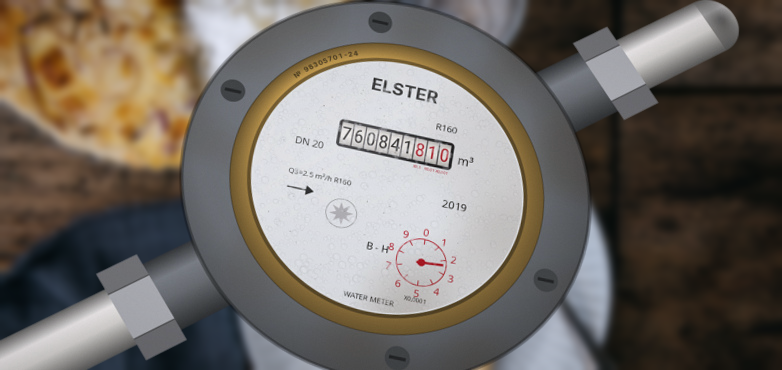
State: 760841.8102 m³
